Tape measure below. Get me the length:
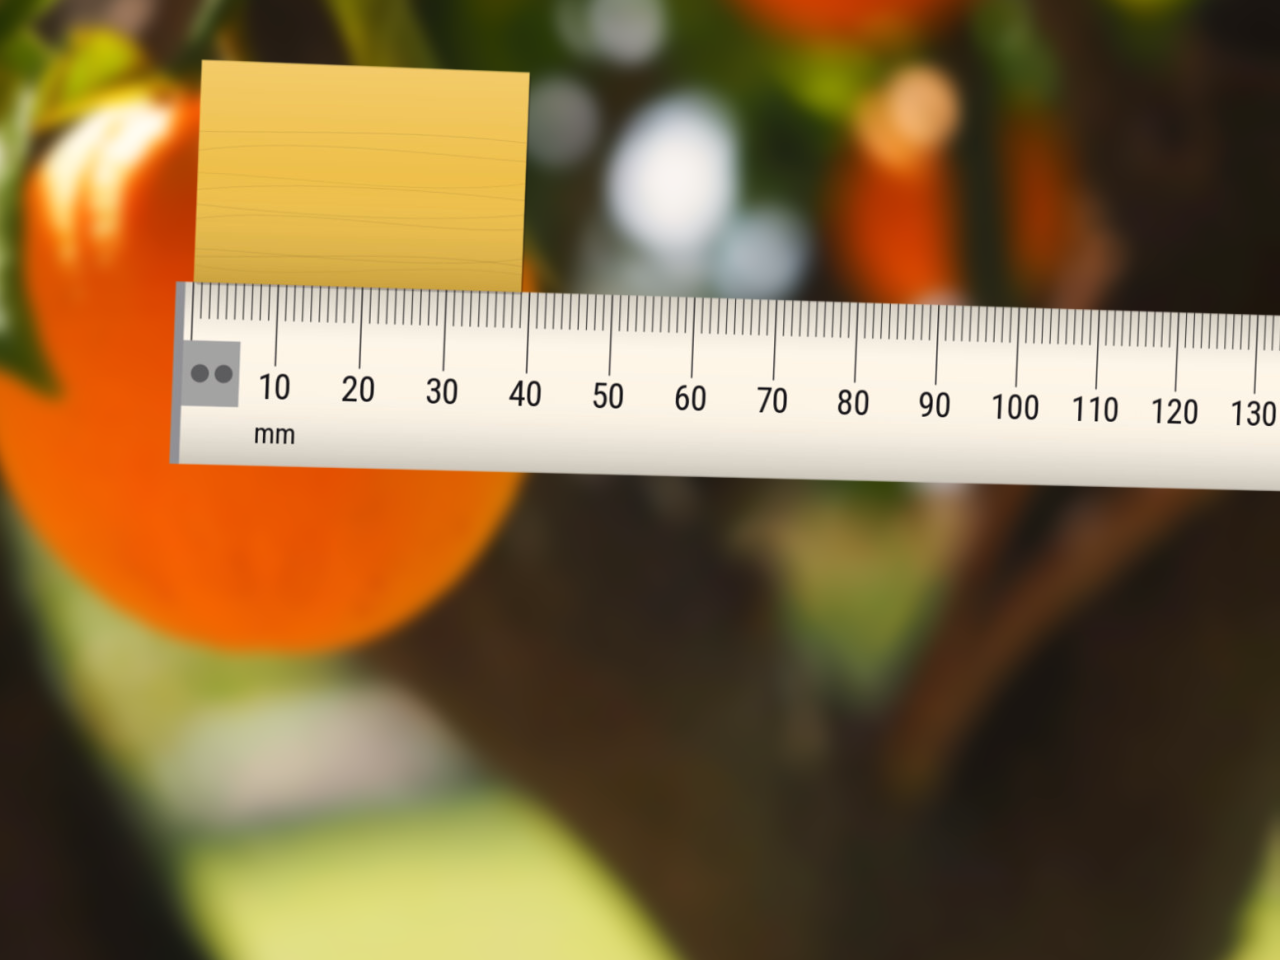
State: 39 mm
